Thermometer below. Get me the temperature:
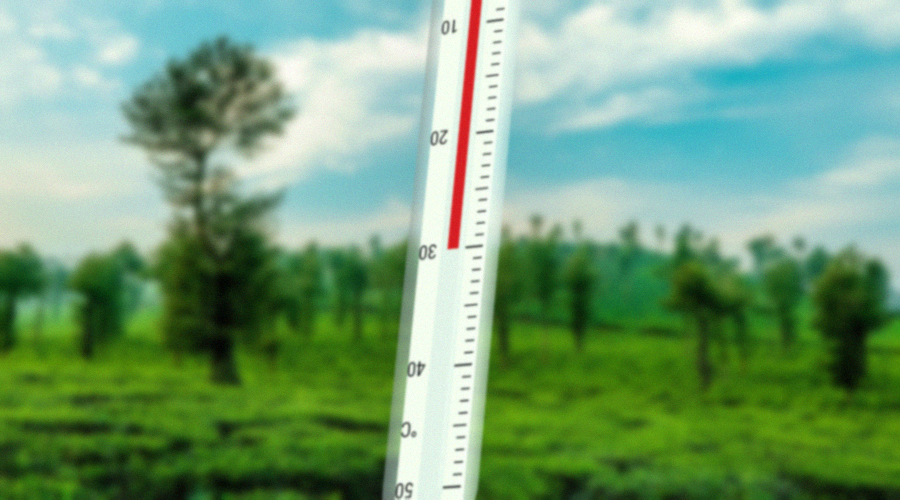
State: 30 °C
